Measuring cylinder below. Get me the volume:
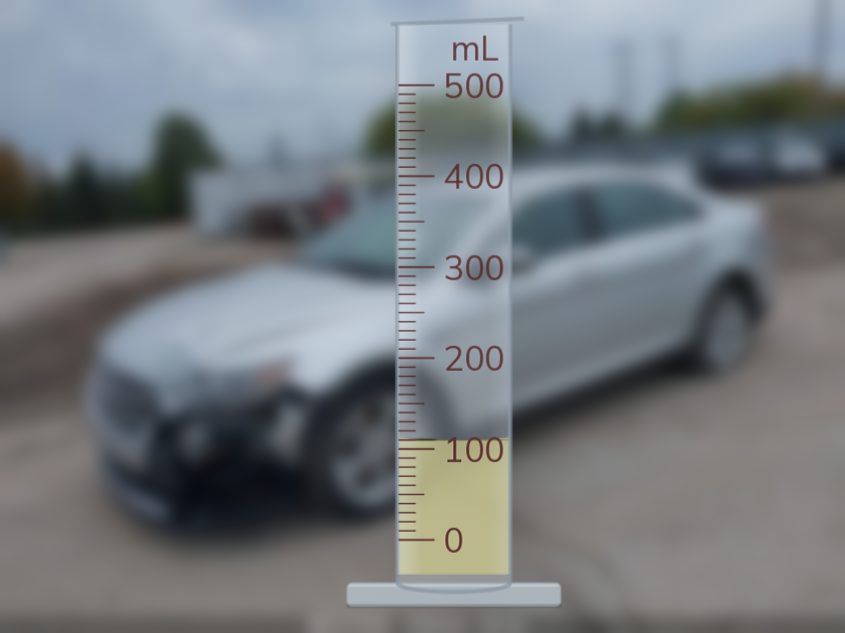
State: 110 mL
